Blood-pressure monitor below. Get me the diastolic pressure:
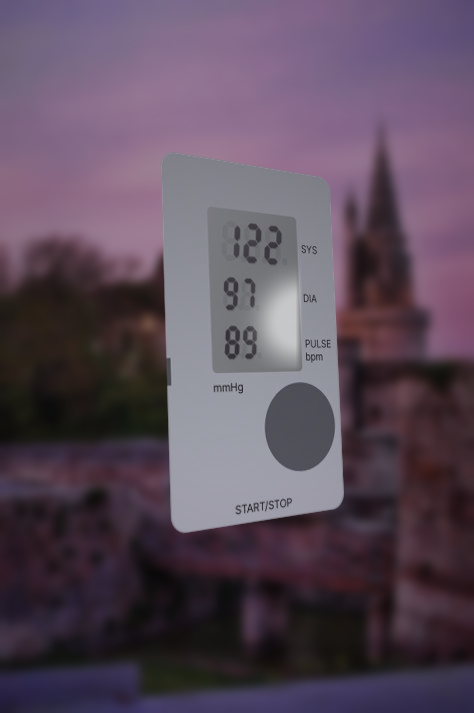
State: 97 mmHg
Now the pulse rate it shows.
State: 89 bpm
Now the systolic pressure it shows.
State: 122 mmHg
